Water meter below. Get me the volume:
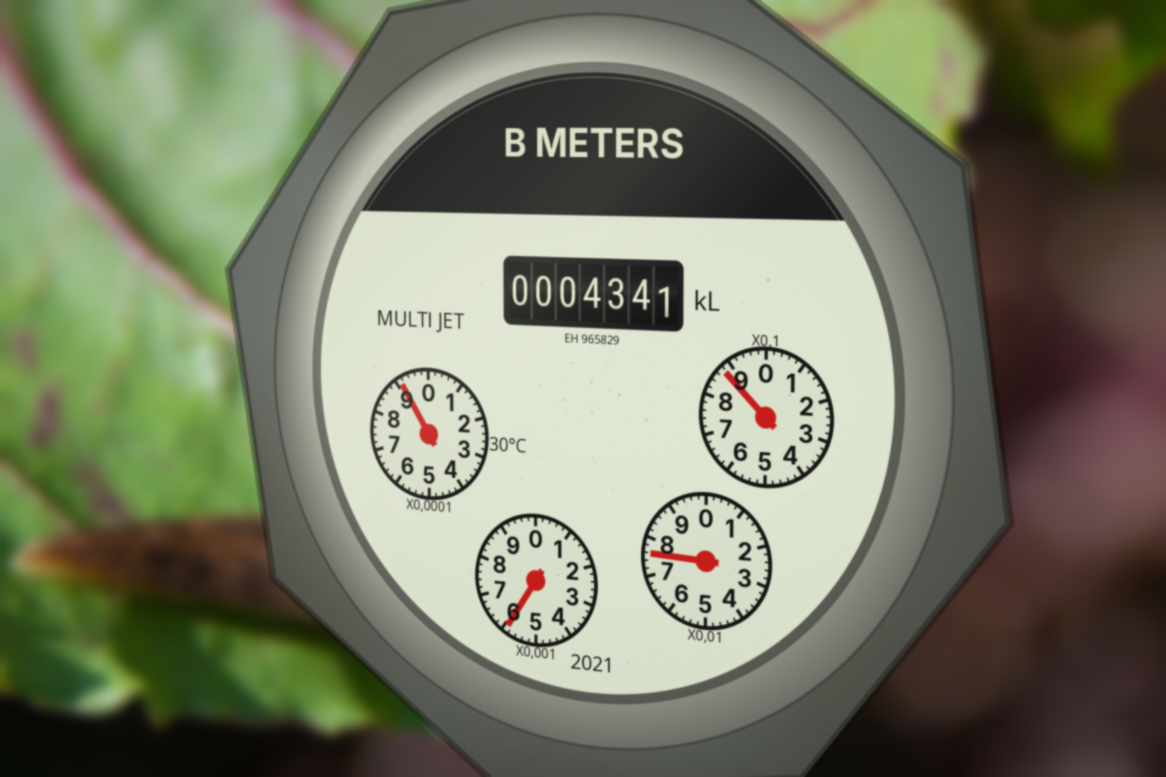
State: 4340.8759 kL
